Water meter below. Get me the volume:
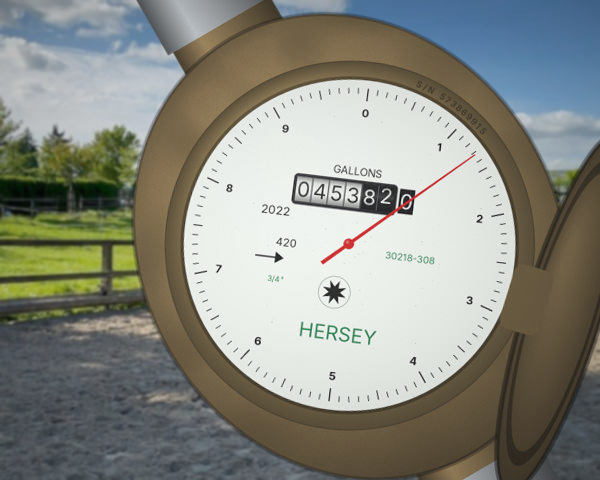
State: 453821.3 gal
